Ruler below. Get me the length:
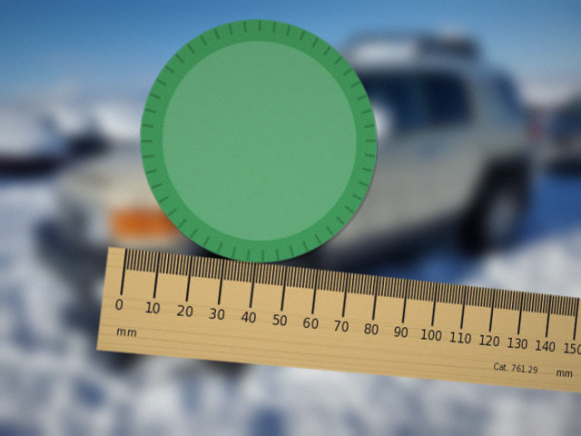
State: 75 mm
